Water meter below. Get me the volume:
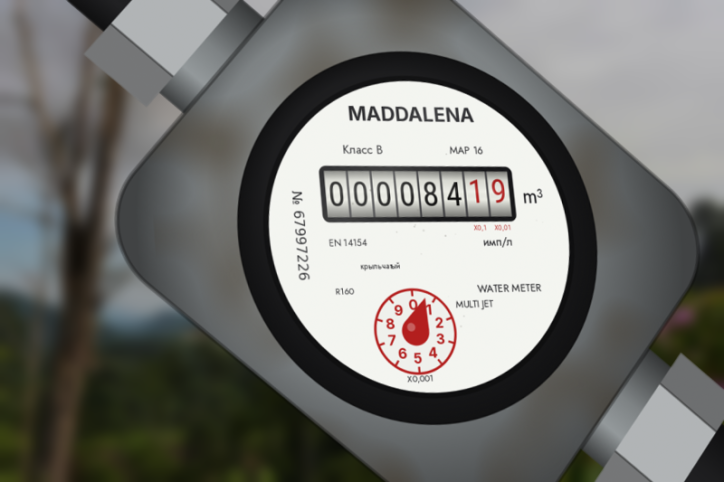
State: 84.190 m³
